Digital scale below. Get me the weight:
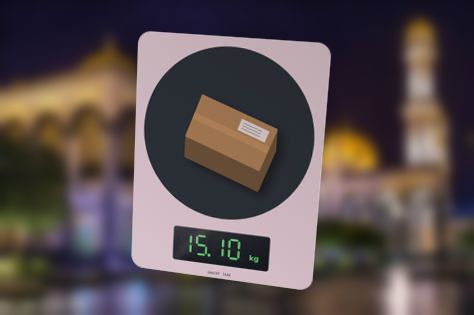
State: 15.10 kg
